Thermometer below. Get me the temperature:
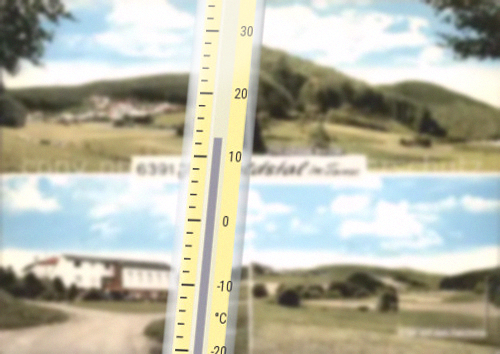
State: 13 °C
